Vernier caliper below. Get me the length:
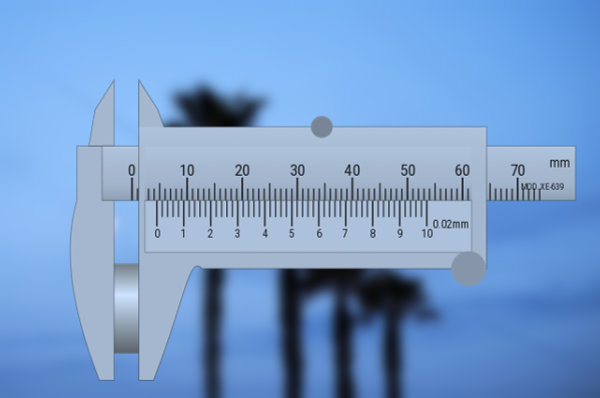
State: 4.5 mm
